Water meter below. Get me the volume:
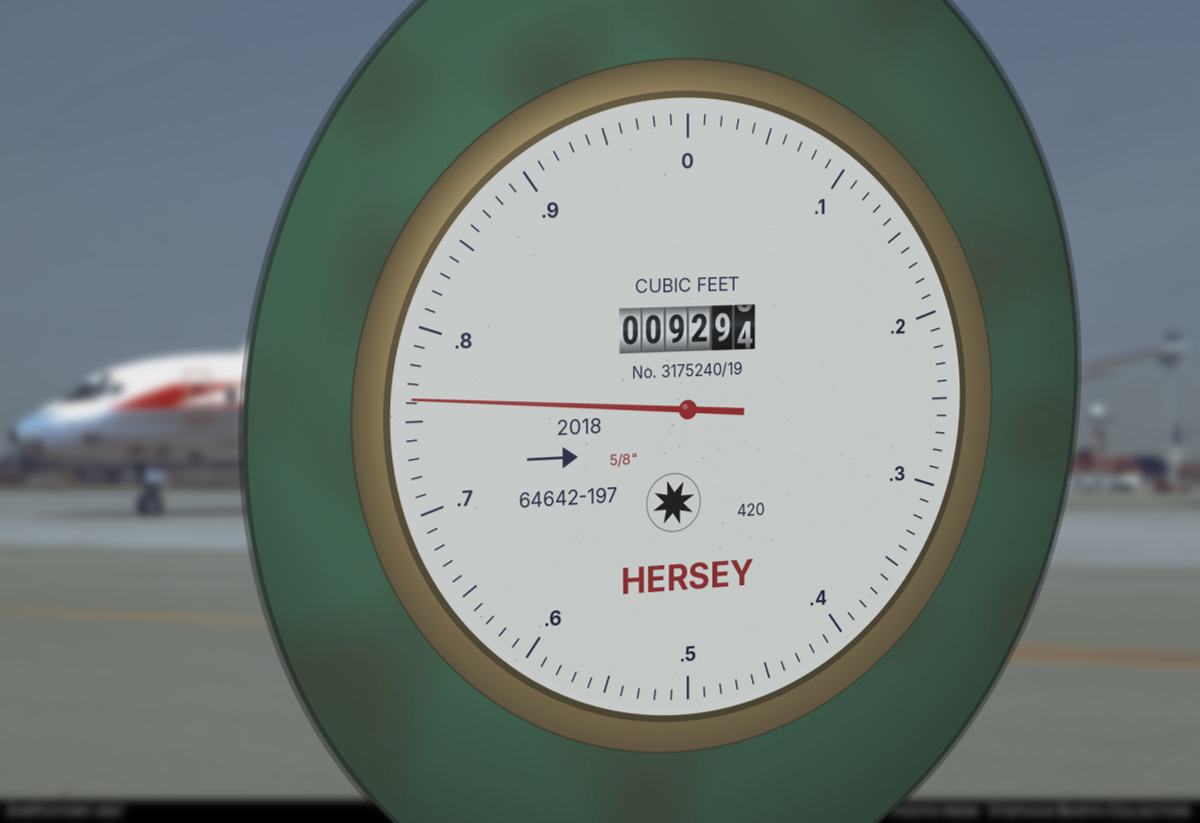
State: 9293.76 ft³
